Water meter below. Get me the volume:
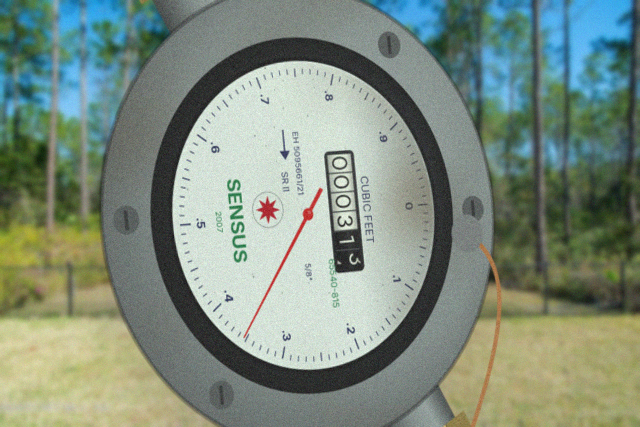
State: 313.35 ft³
